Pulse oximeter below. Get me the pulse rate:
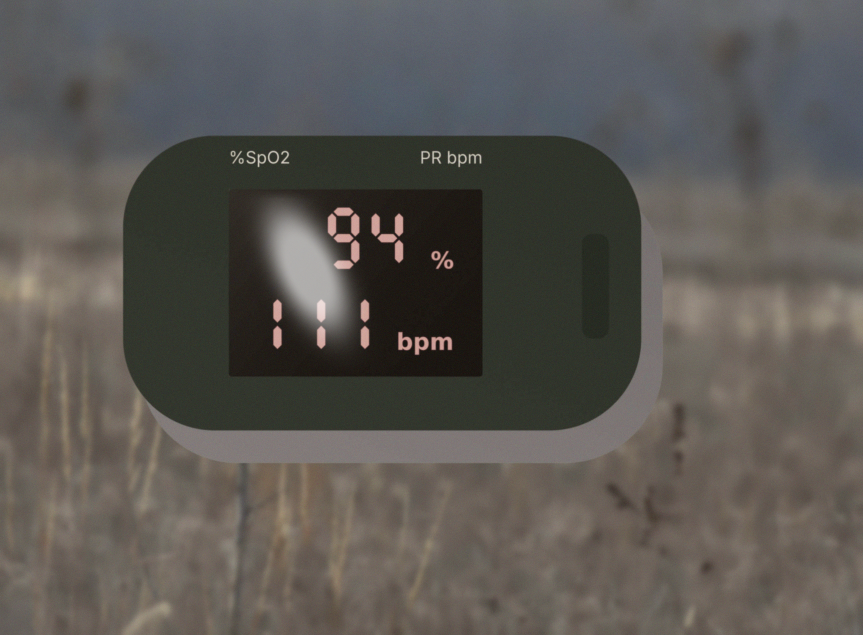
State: 111 bpm
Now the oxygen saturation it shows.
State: 94 %
